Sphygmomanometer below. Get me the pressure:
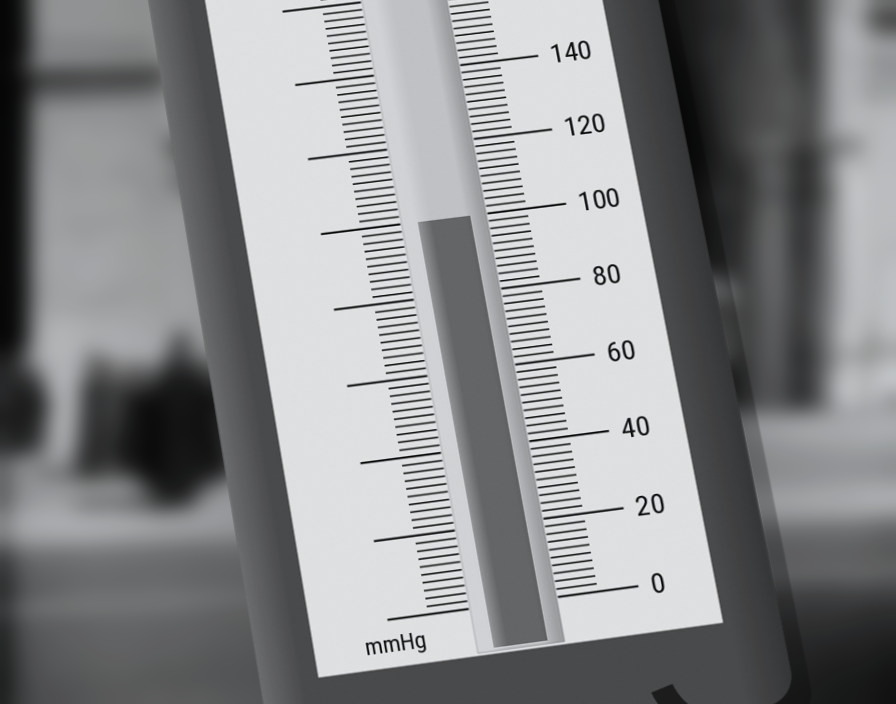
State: 100 mmHg
